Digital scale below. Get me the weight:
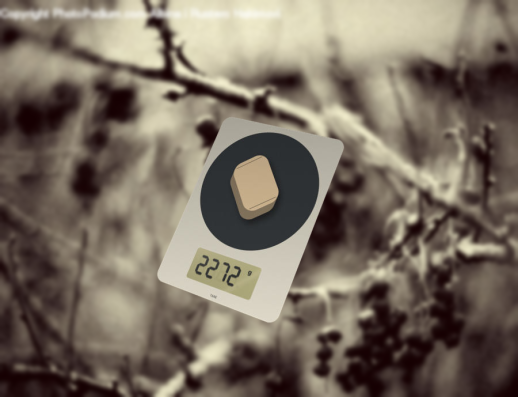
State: 2272 g
